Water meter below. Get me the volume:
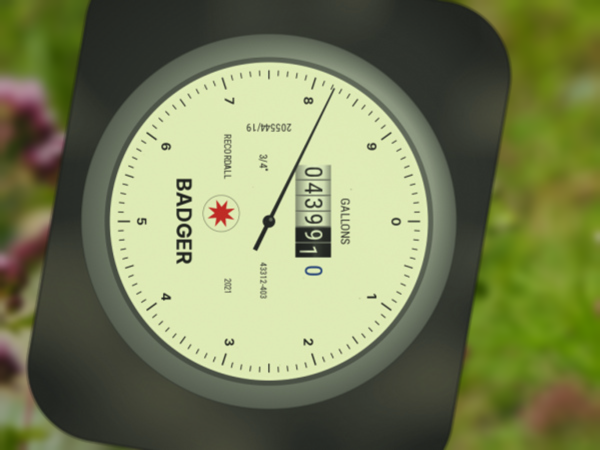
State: 439908.2 gal
